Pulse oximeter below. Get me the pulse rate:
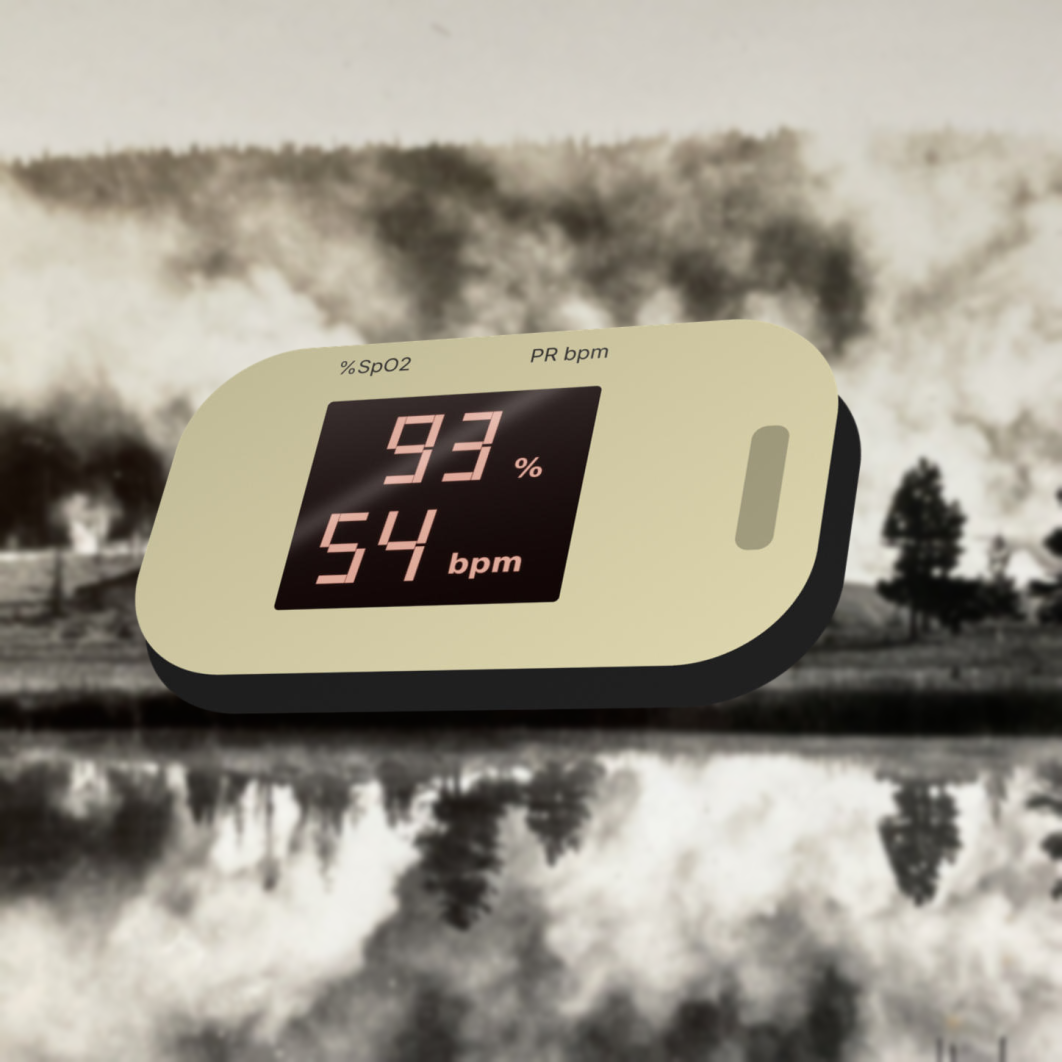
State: 54 bpm
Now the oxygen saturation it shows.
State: 93 %
